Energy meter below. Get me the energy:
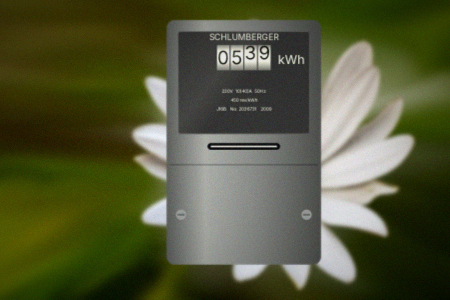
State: 539 kWh
